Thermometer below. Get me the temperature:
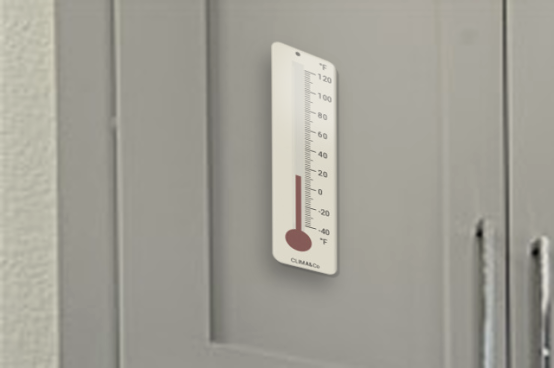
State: 10 °F
